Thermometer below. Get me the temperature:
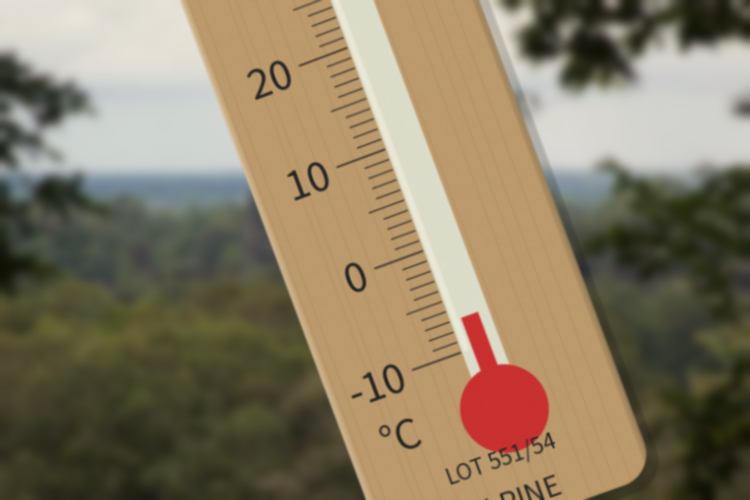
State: -7 °C
